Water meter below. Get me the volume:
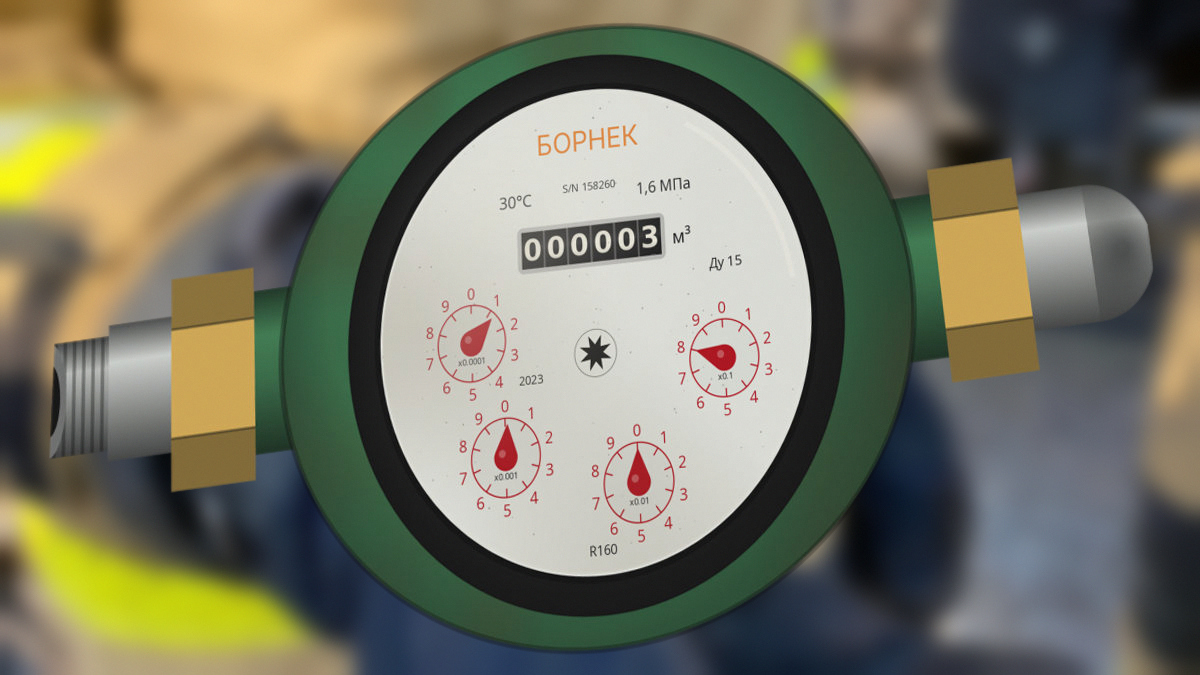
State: 3.8001 m³
